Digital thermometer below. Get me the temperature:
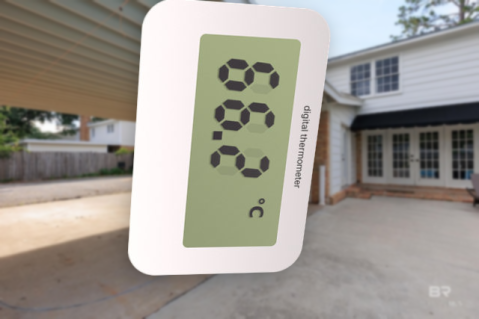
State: 66.2 °C
